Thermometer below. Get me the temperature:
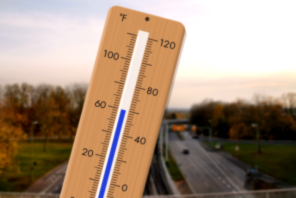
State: 60 °F
